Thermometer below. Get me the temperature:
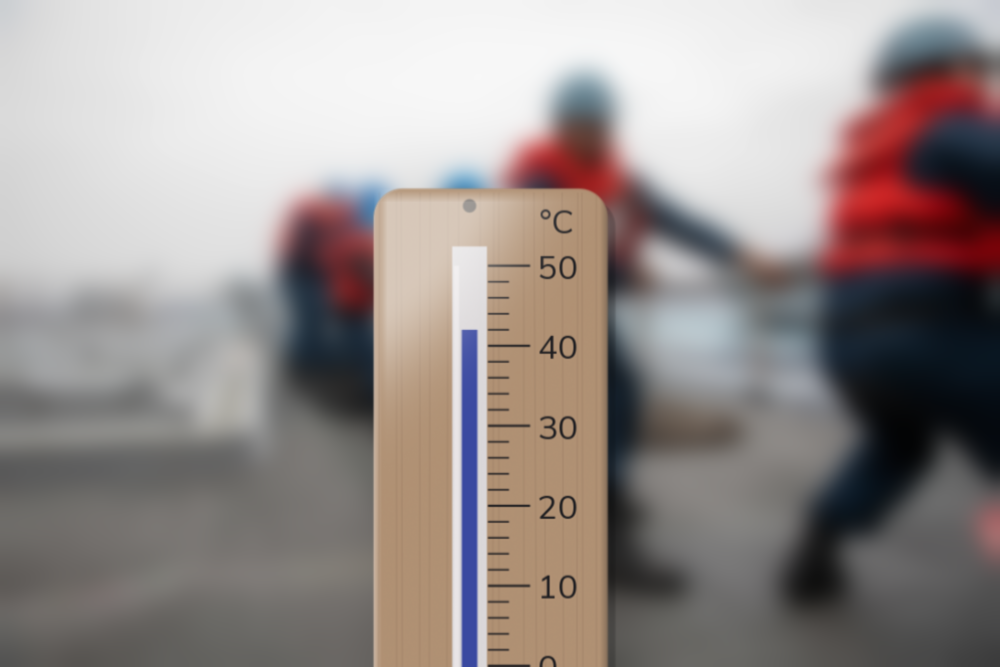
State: 42 °C
